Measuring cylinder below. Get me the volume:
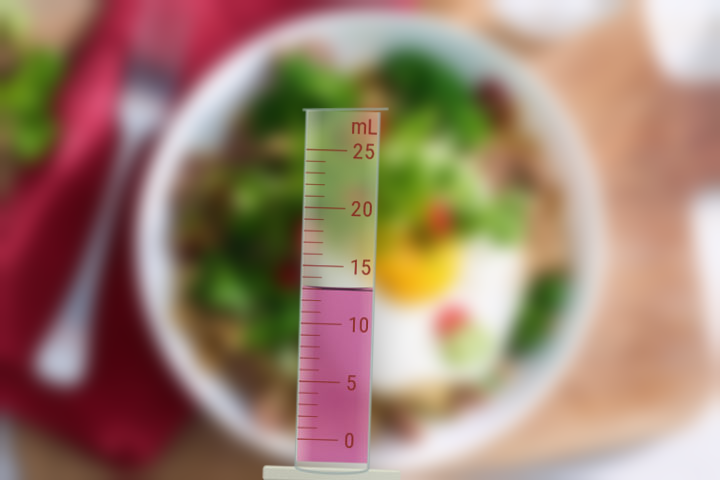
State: 13 mL
